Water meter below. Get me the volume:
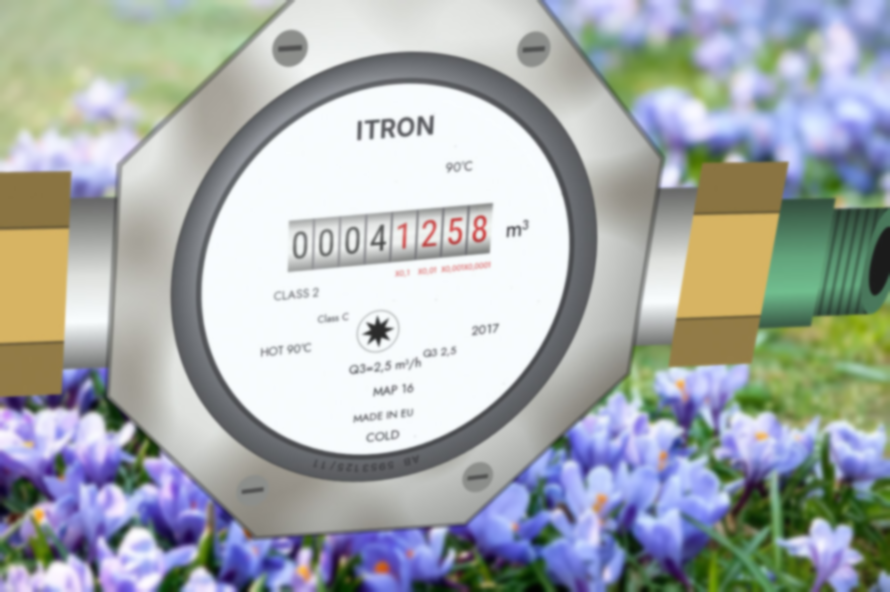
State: 4.1258 m³
